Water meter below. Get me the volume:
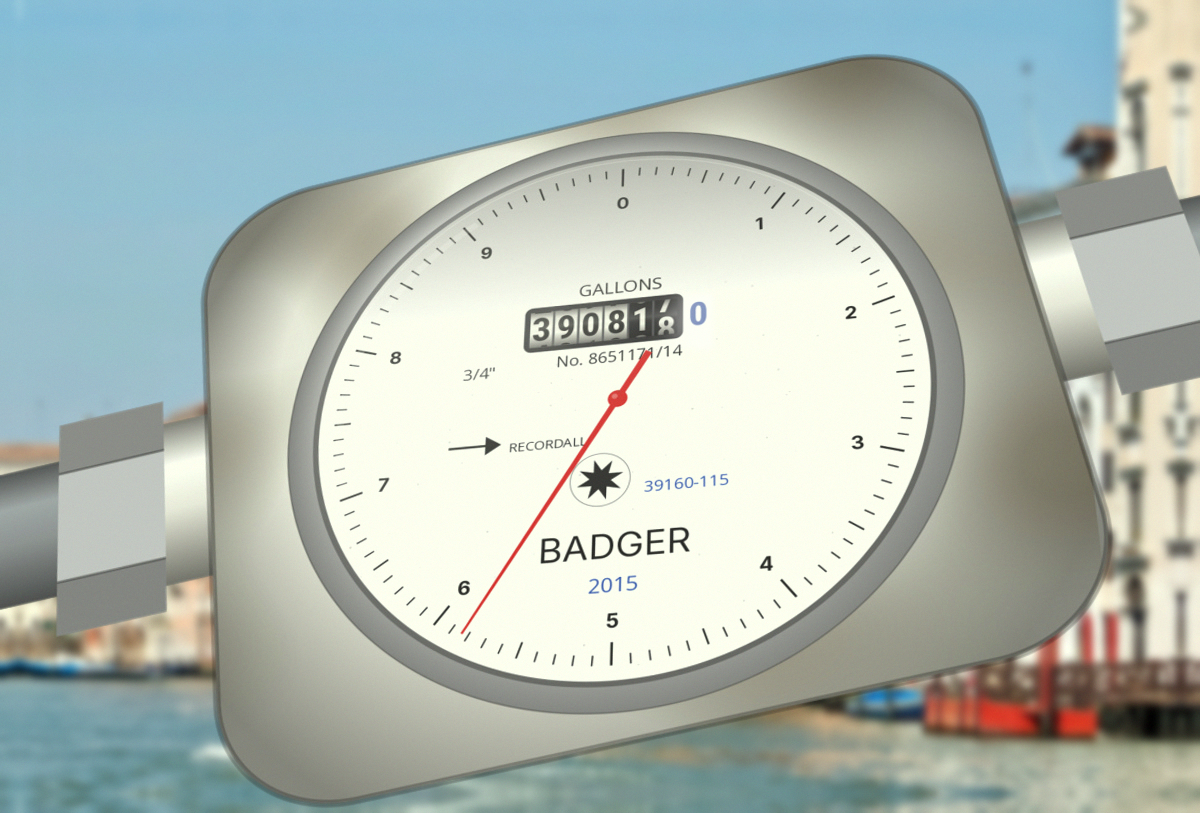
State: 3908175.8 gal
